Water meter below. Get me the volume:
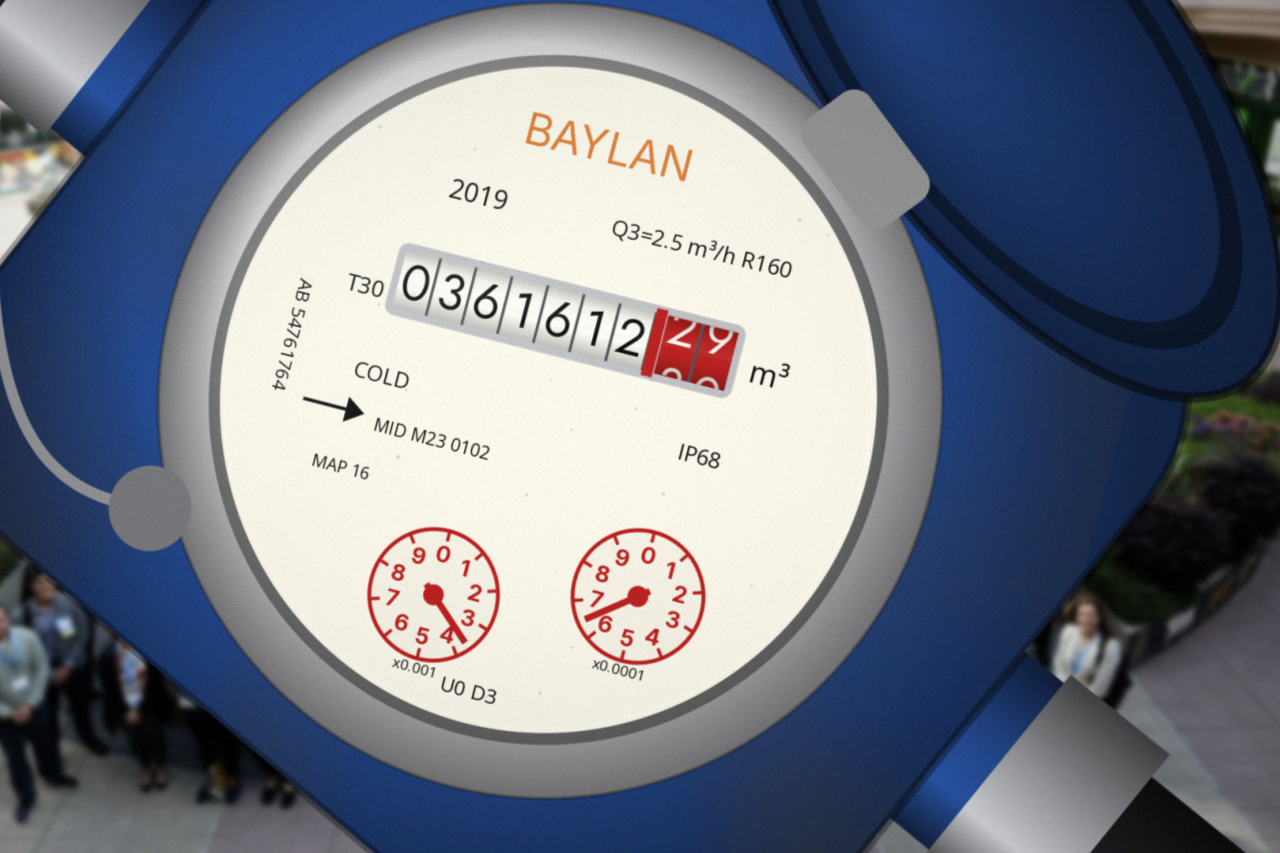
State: 361612.2936 m³
